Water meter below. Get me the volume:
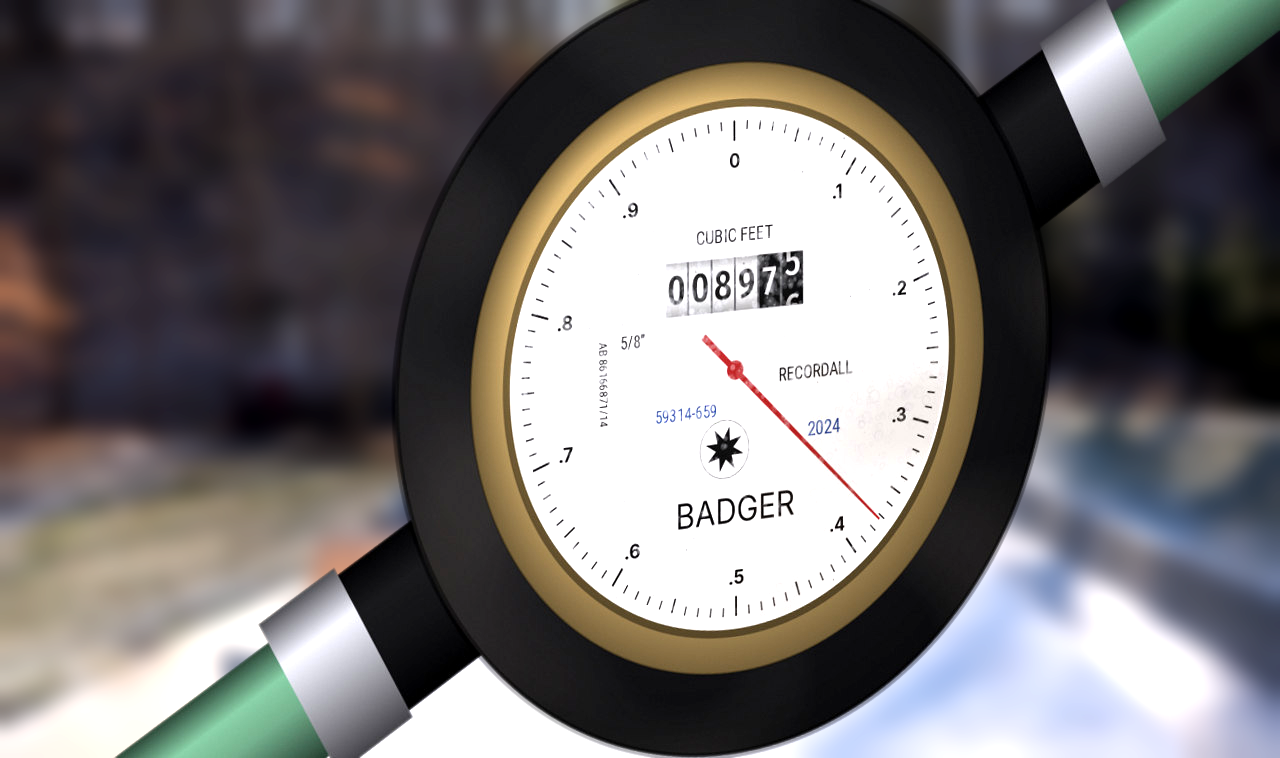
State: 8975.37 ft³
